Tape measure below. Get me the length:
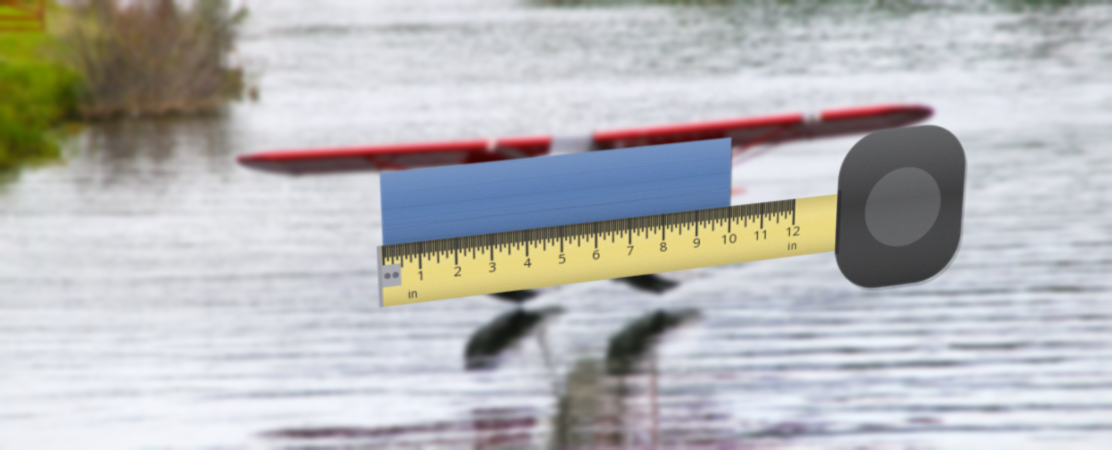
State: 10 in
